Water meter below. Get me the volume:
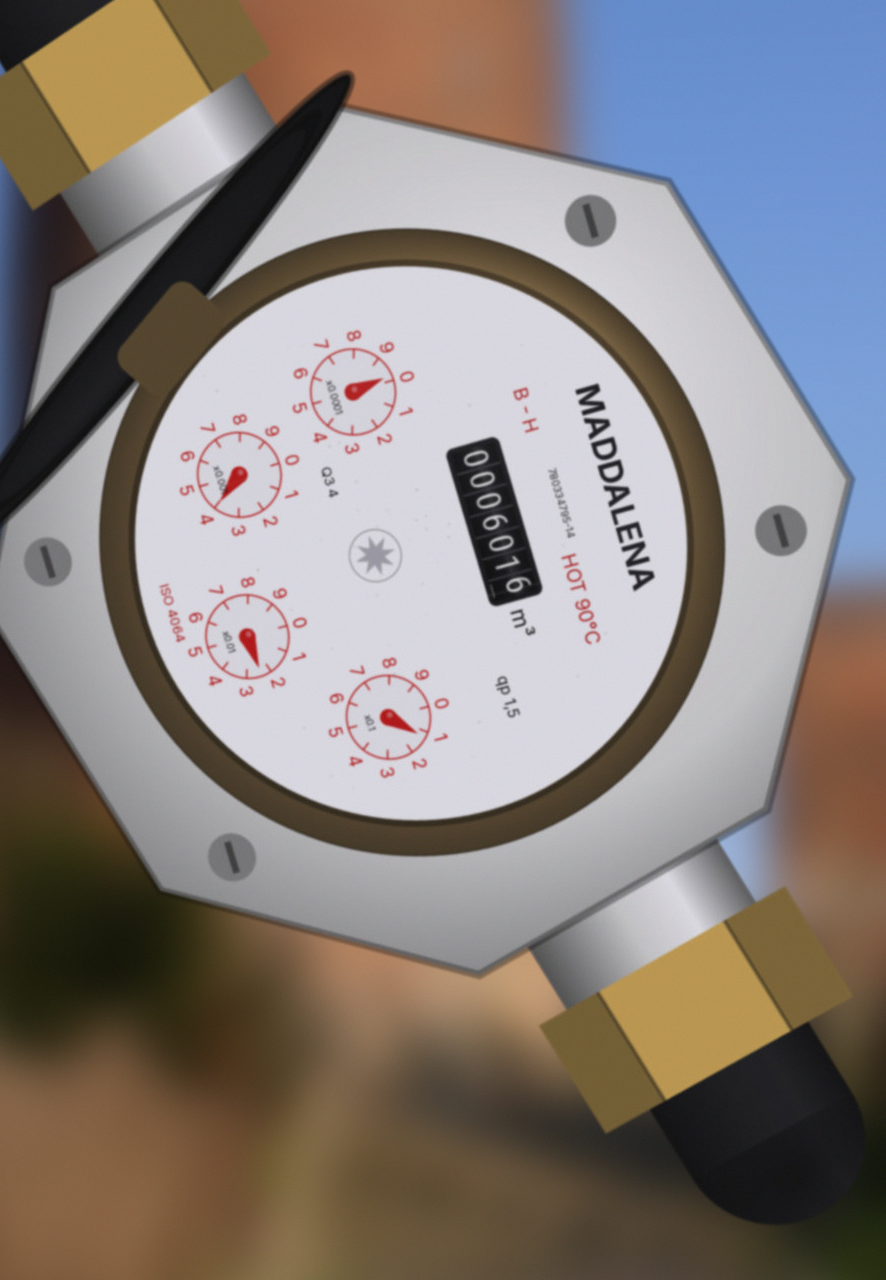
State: 6016.1239 m³
